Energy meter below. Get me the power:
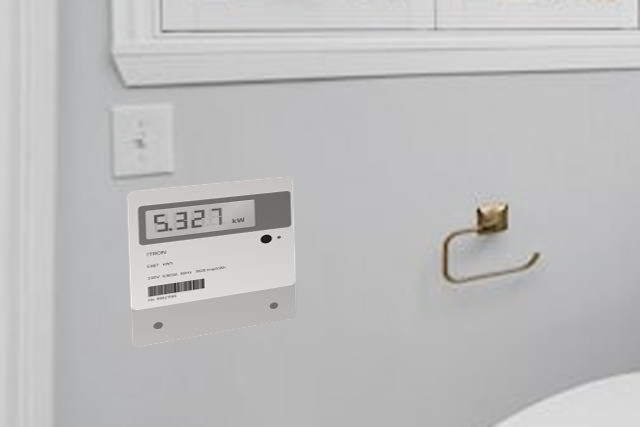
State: 5.327 kW
